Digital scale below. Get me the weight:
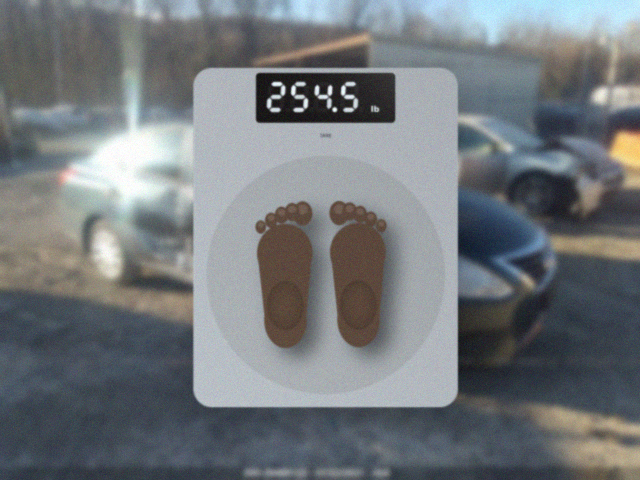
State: 254.5 lb
